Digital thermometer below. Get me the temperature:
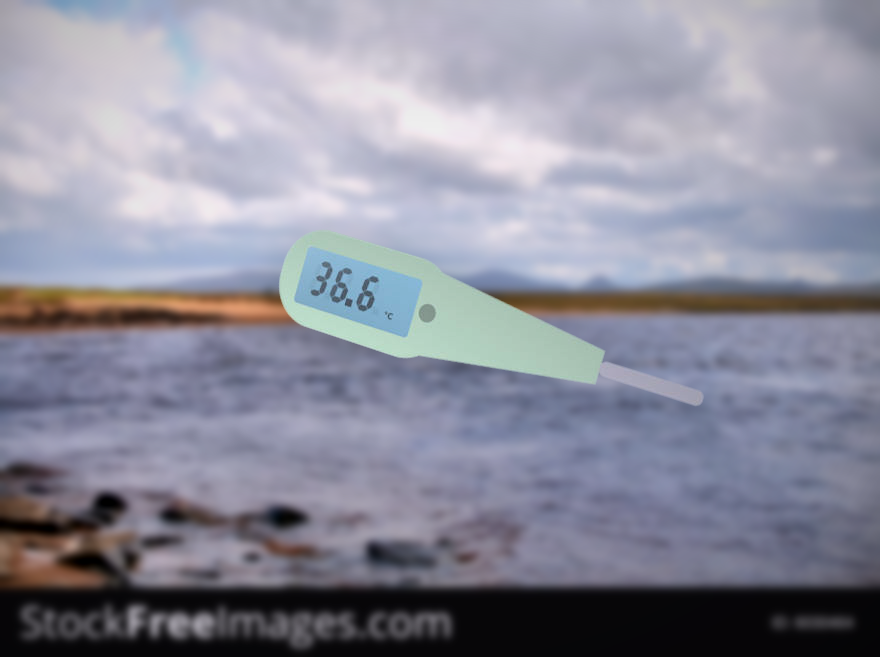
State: 36.6 °C
